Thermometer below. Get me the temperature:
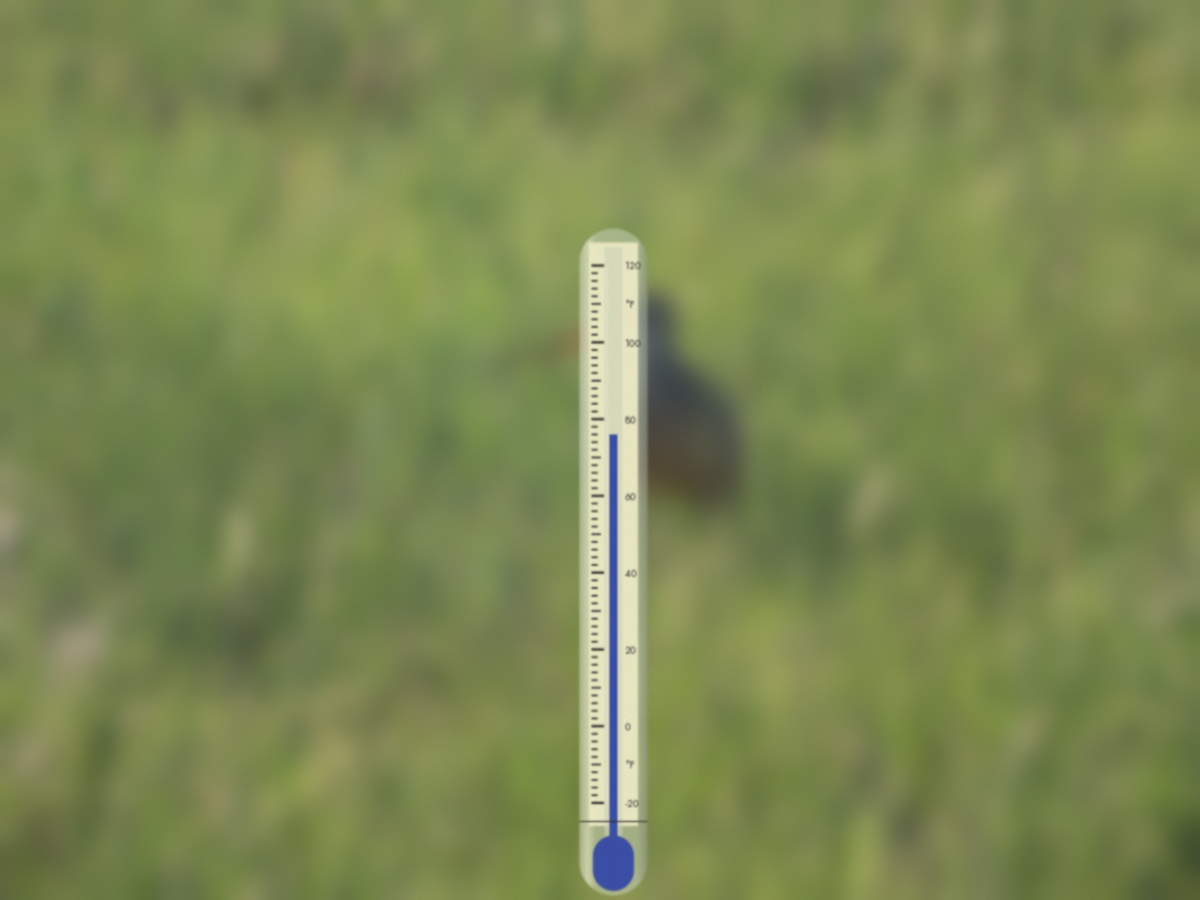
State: 76 °F
